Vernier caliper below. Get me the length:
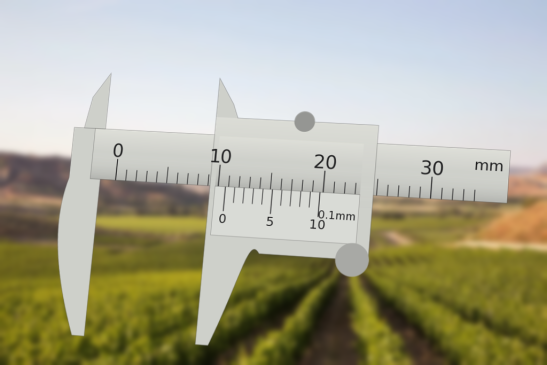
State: 10.7 mm
